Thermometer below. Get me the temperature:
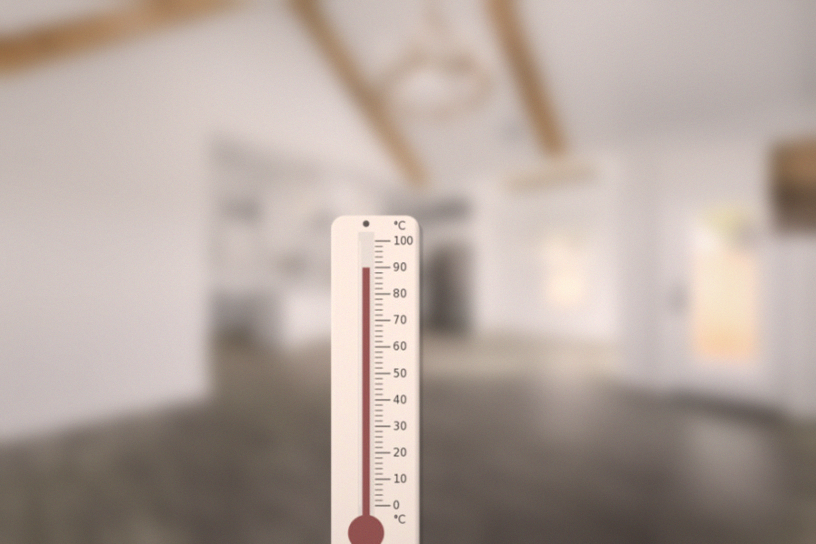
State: 90 °C
